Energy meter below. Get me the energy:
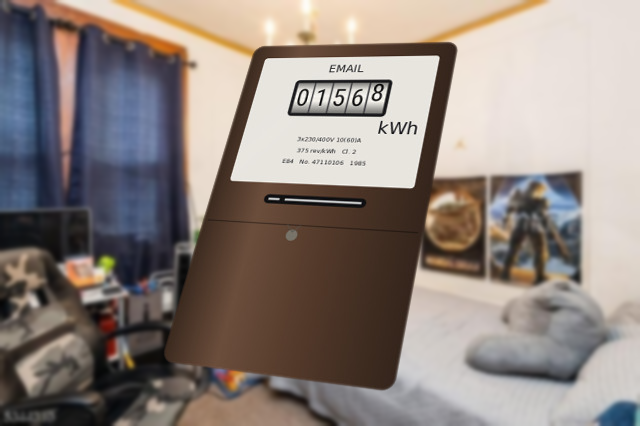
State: 1568 kWh
